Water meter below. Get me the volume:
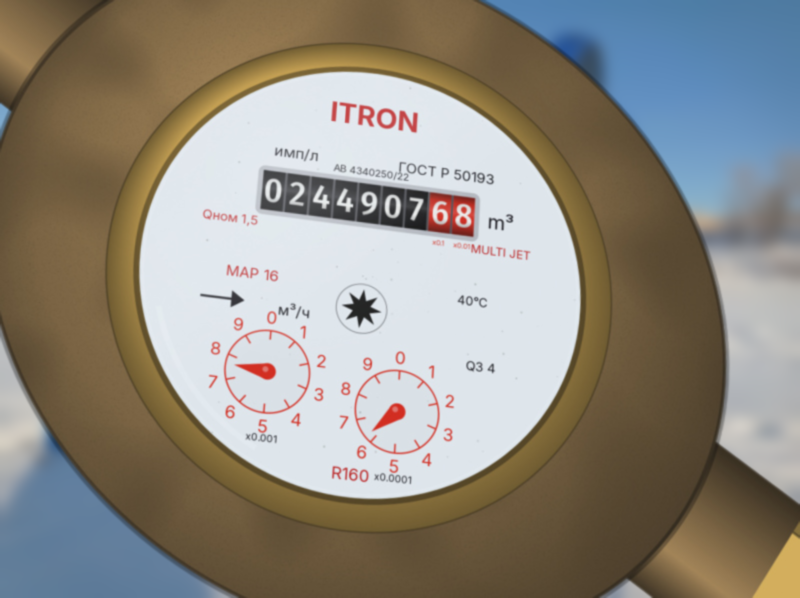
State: 244907.6876 m³
